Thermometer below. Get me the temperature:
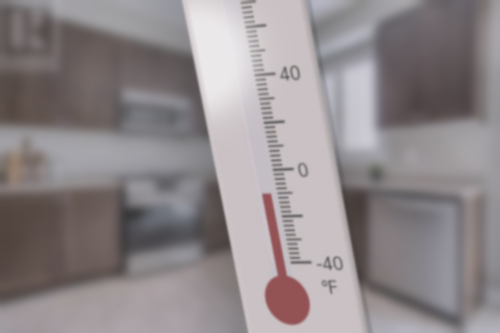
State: -10 °F
